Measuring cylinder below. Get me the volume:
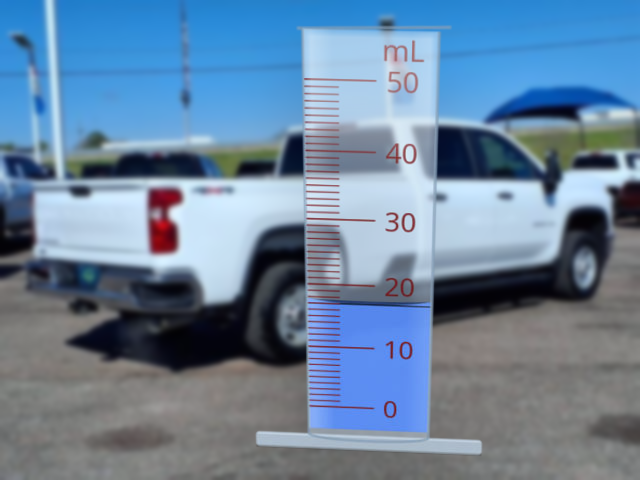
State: 17 mL
